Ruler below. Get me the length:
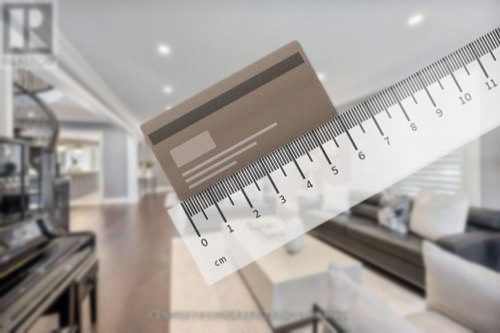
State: 6 cm
